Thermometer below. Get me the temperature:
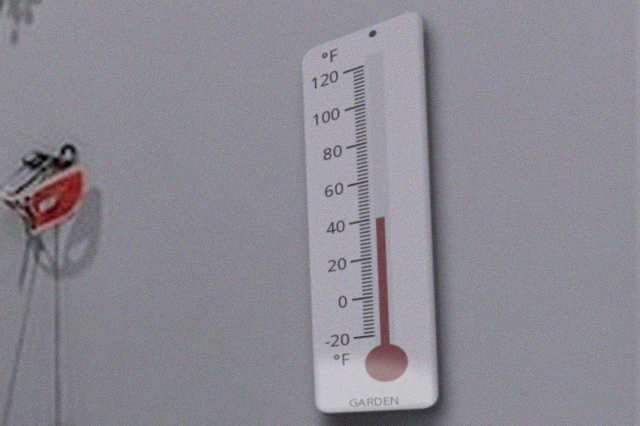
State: 40 °F
